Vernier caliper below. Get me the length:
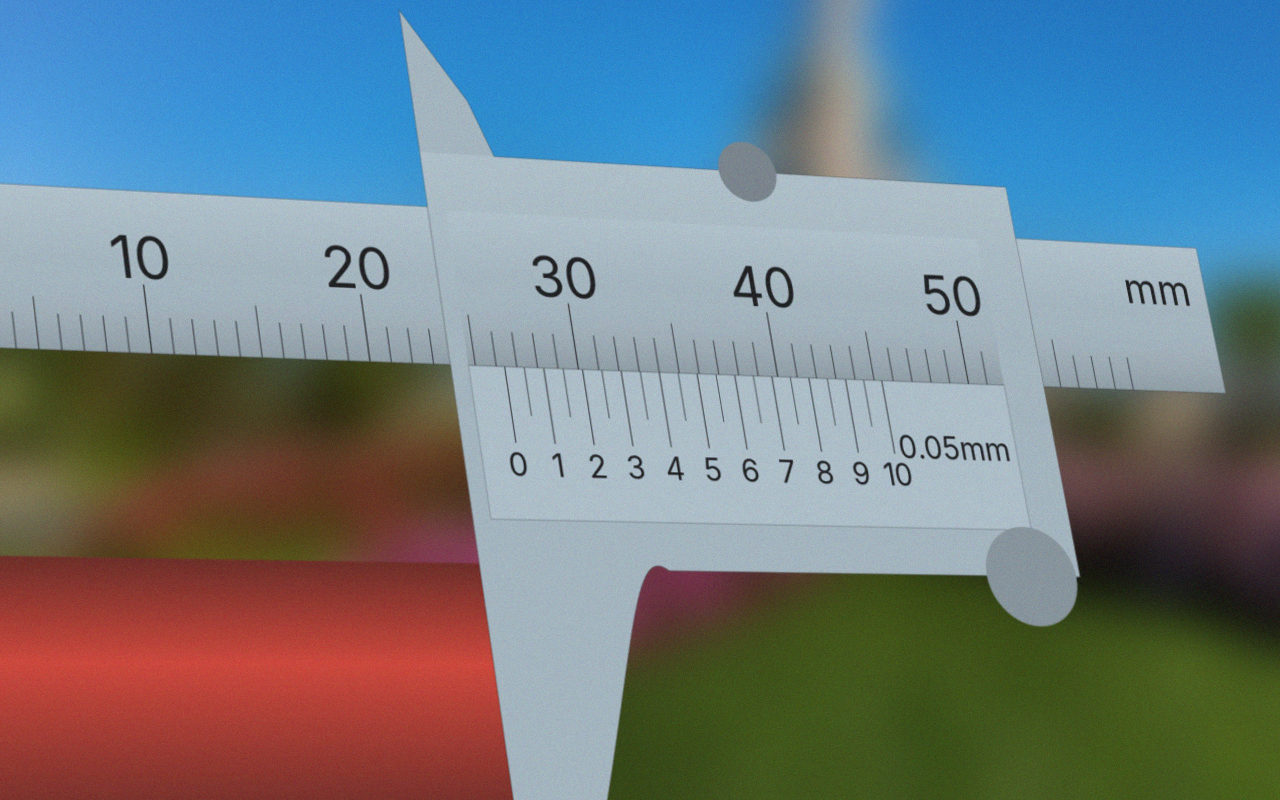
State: 26.4 mm
